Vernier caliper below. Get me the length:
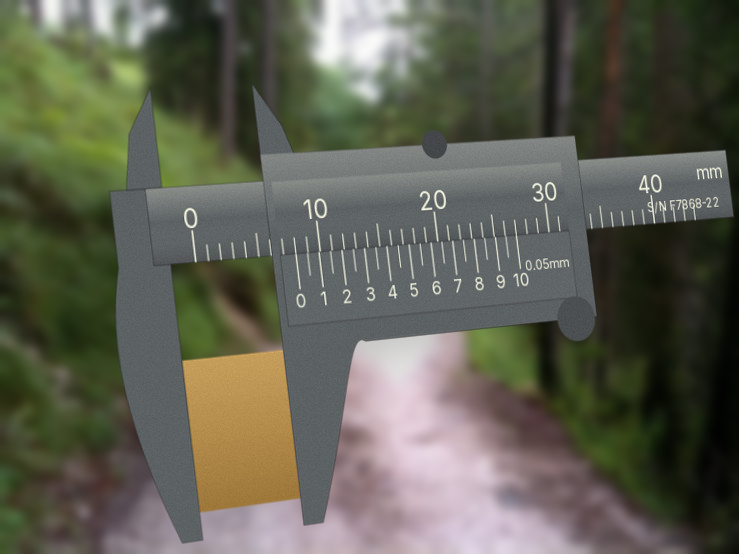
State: 8.0 mm
